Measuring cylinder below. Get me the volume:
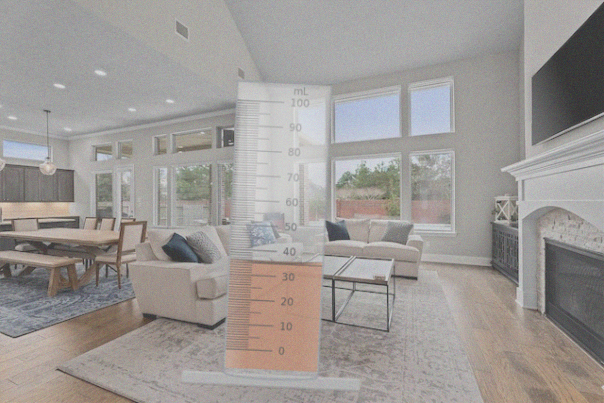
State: 35 mL
